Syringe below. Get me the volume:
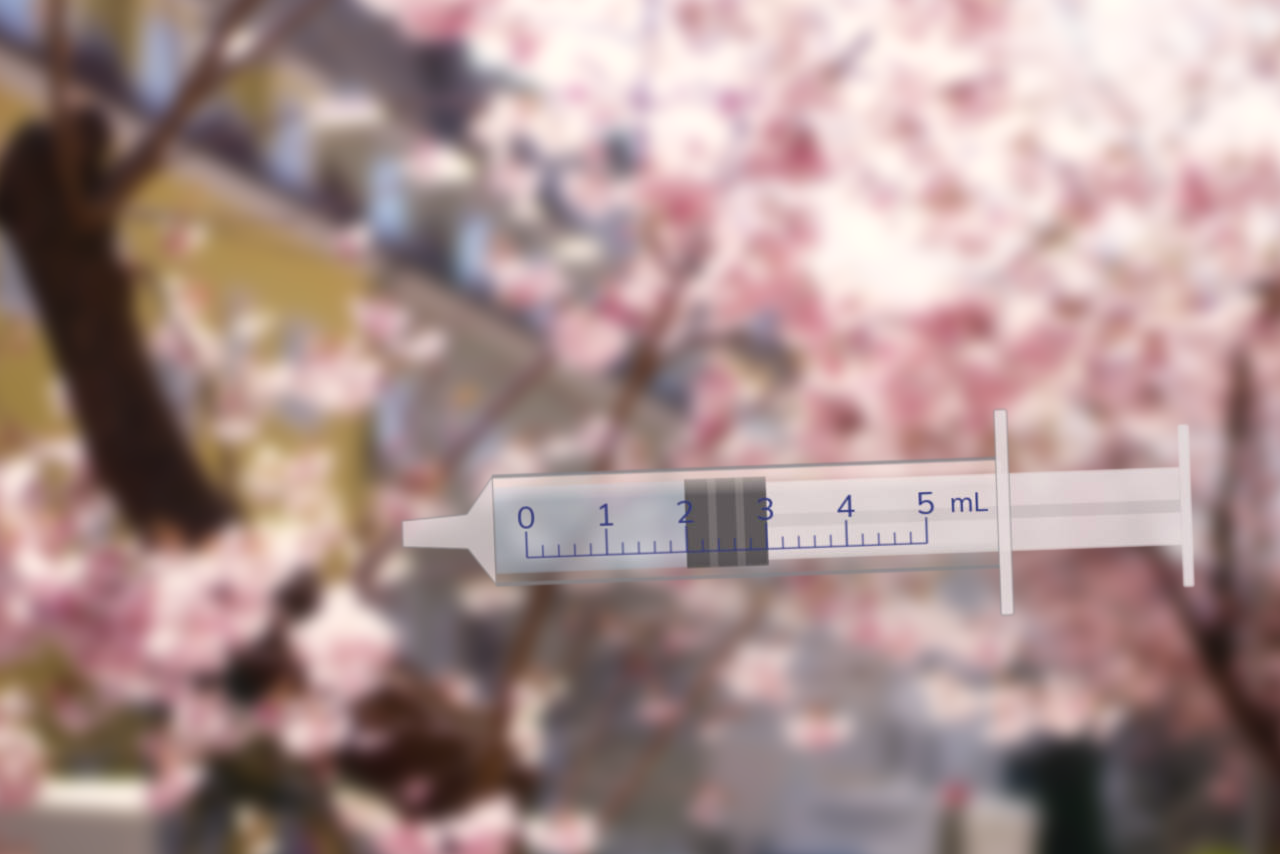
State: 2 mL
